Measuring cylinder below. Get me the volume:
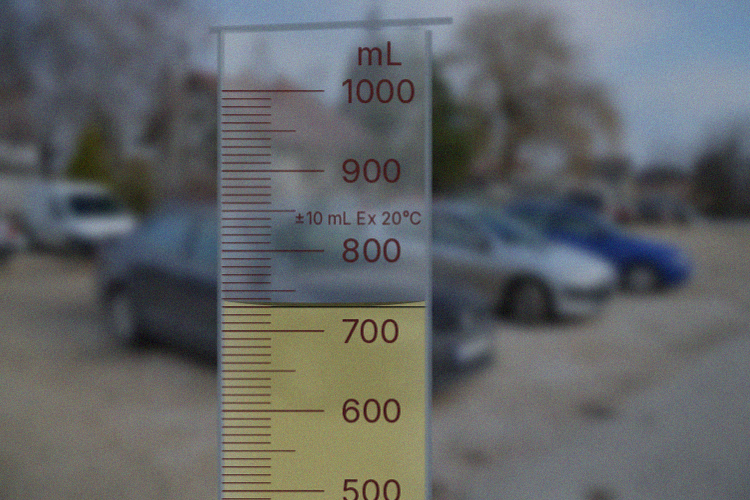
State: 730 mL
